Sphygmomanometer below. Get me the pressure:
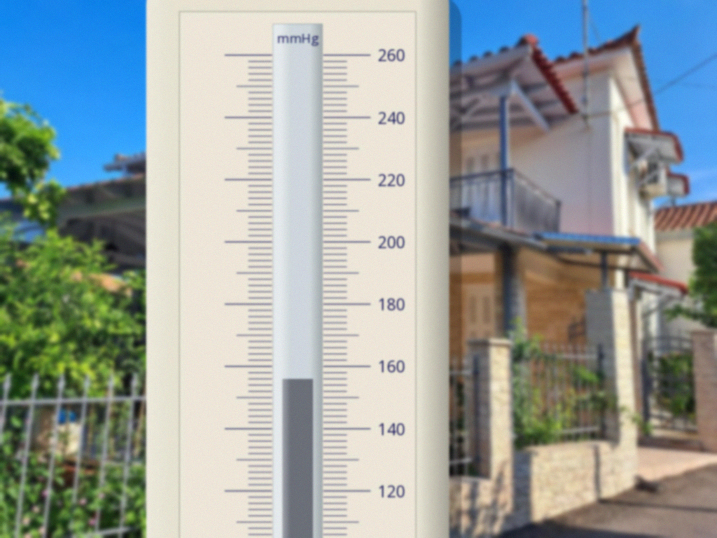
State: 156 mmHg
